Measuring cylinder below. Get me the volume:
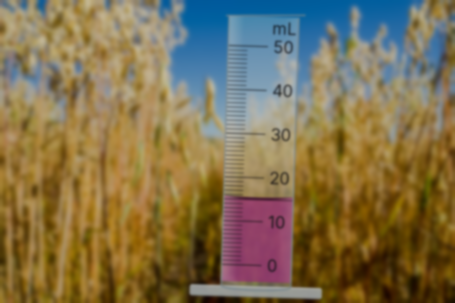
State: 15 mL
